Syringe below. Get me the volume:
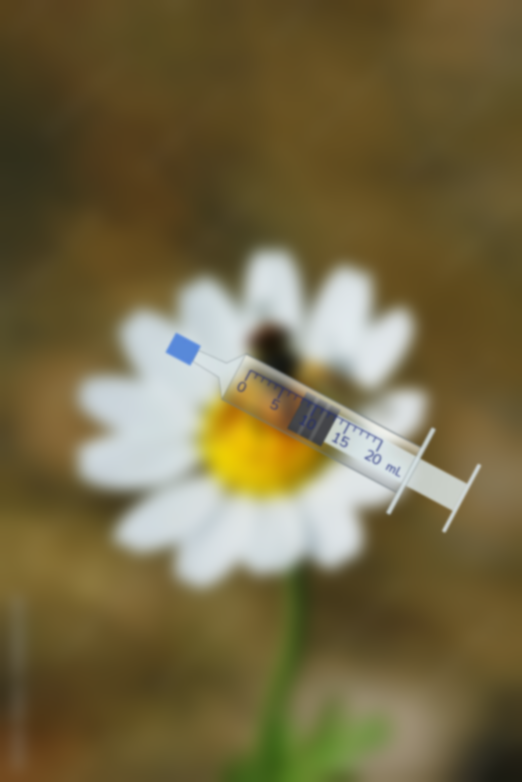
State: 8 mL
